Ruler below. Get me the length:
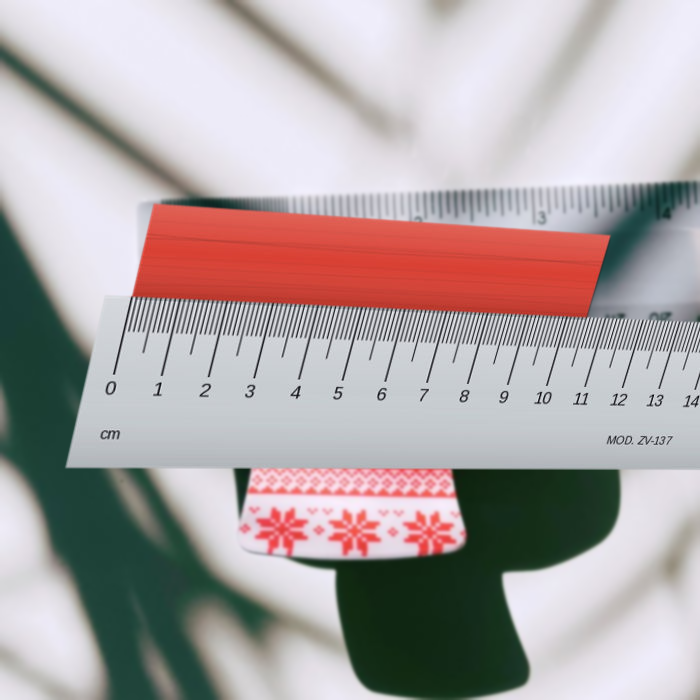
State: 10.5 cm
